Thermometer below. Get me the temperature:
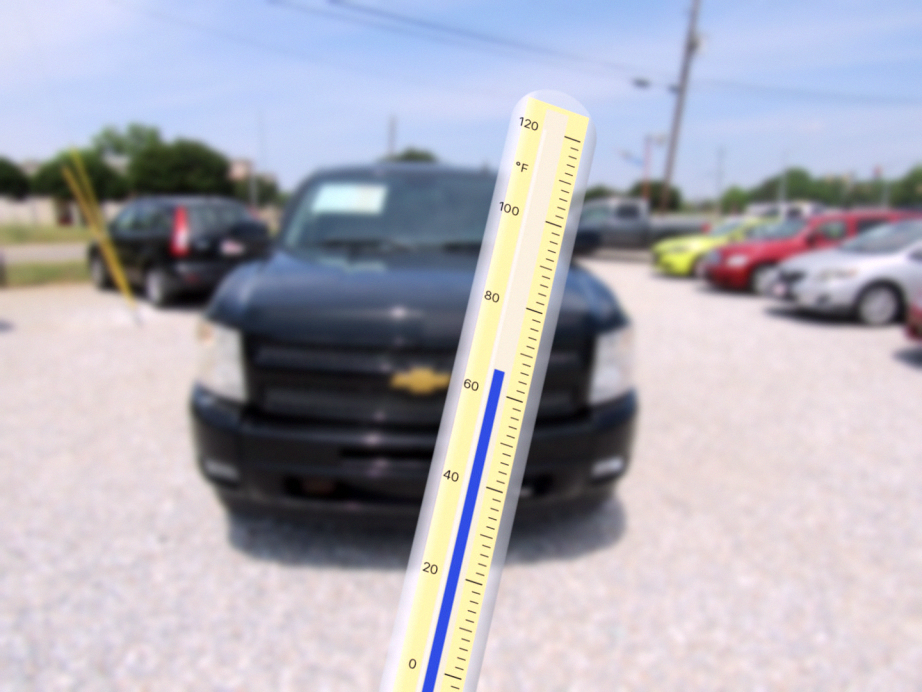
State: 65 °F
